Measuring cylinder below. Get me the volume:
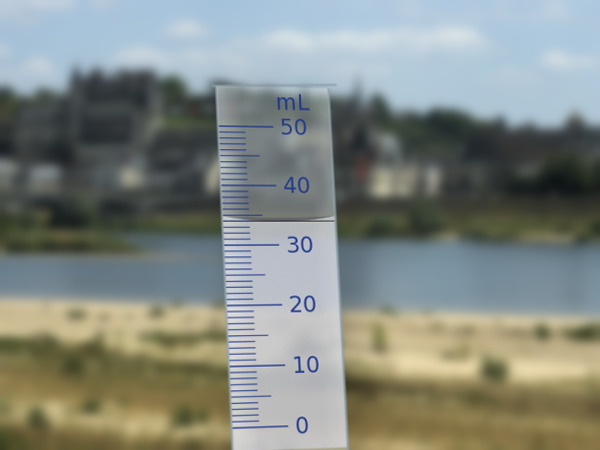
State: 34 mL
